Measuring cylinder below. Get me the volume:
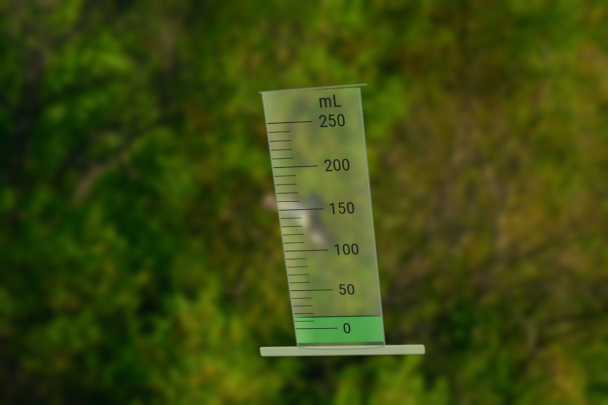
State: 15 mL
